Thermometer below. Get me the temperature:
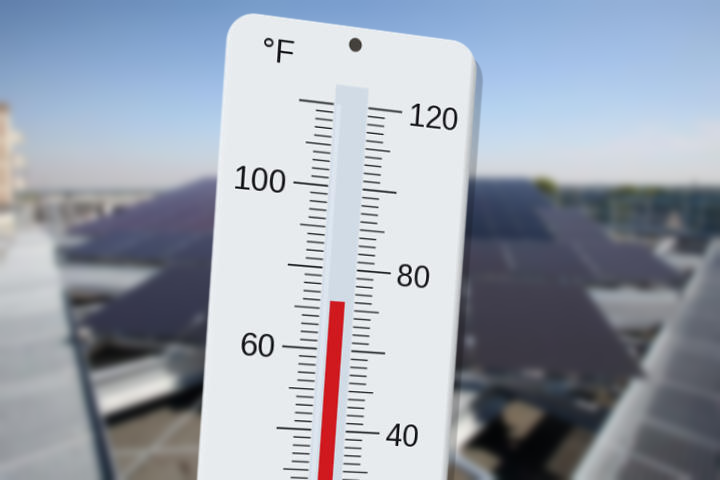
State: 72 °F
